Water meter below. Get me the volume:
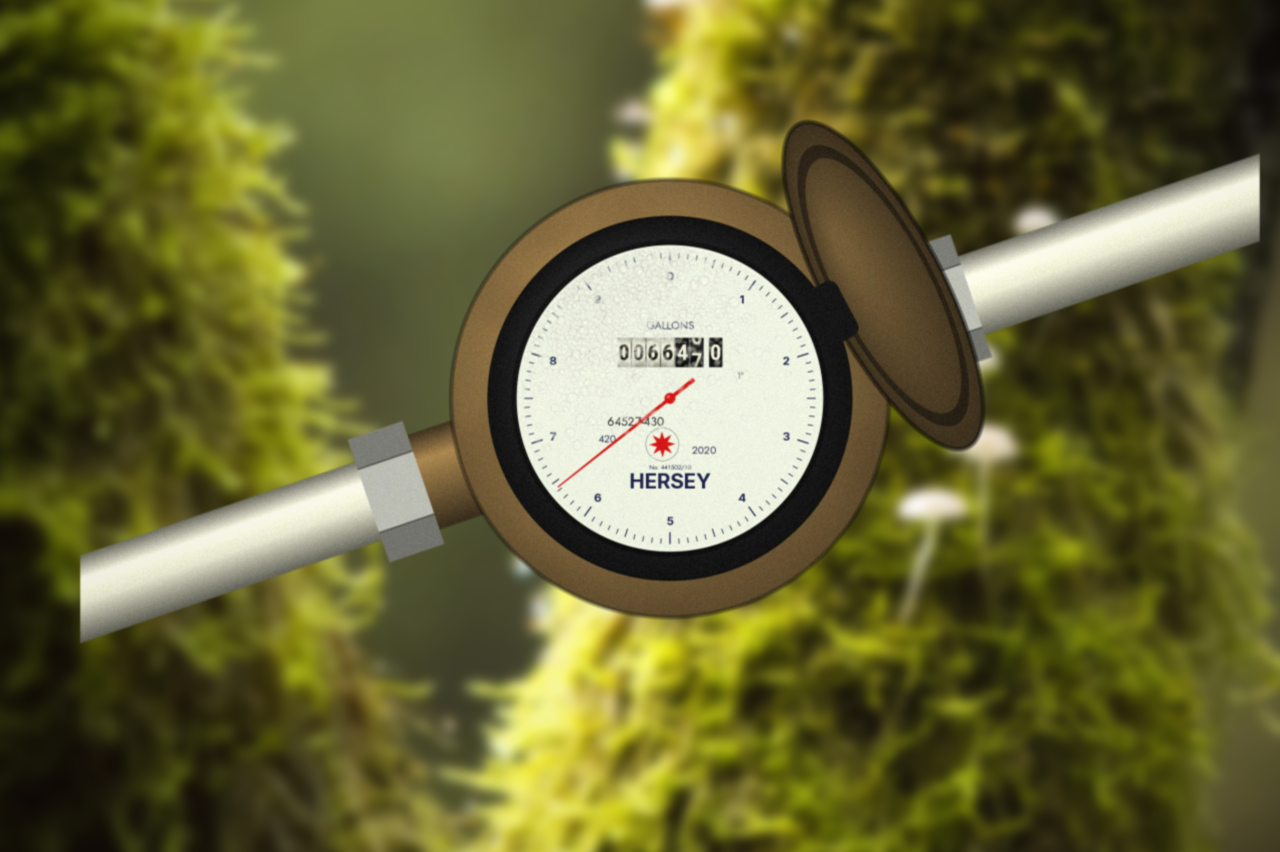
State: 66466.4 gal
